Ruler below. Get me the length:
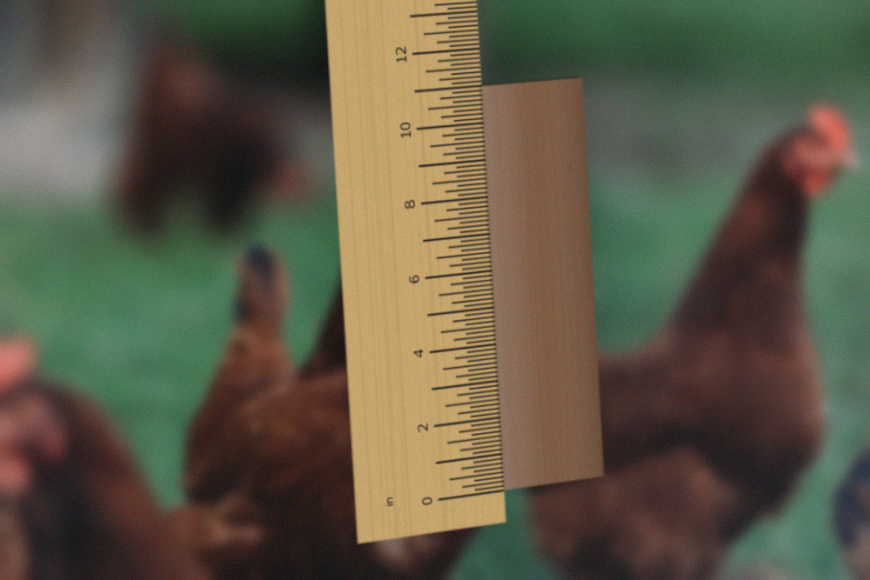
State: 11 in
